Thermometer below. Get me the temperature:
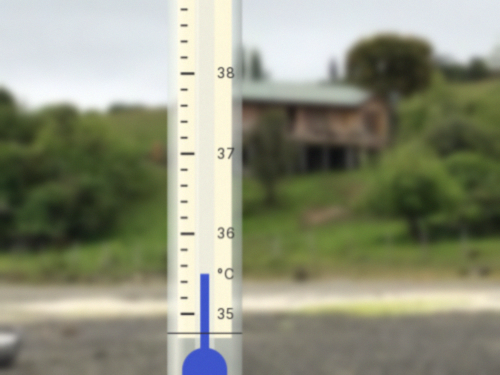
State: 35.5 °C
